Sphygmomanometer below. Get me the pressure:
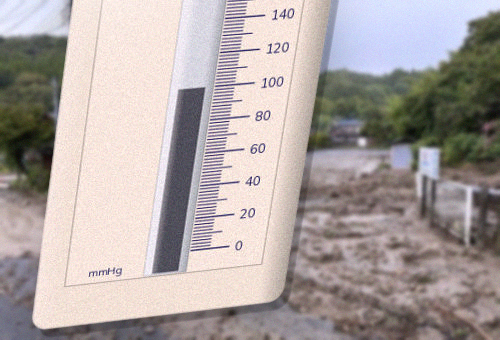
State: 100 mmHg
